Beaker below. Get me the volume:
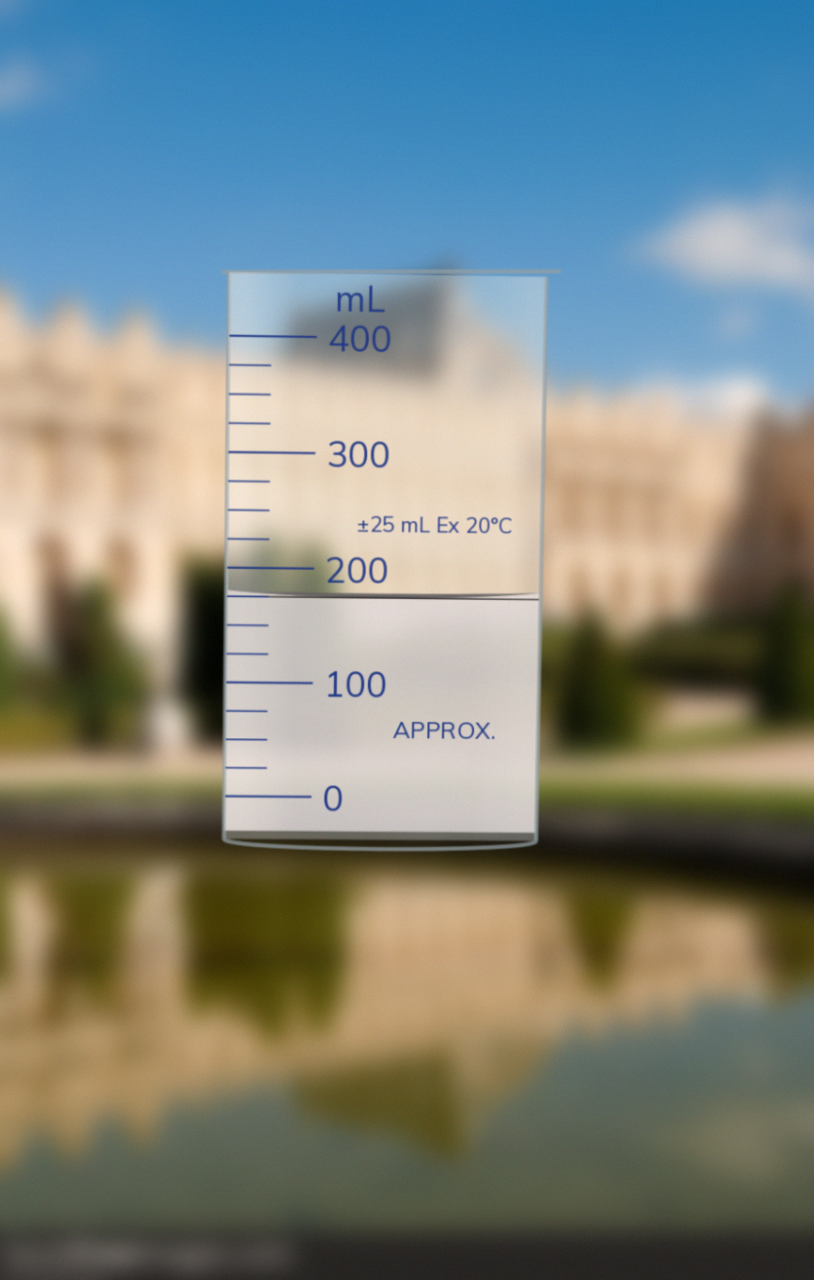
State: 175 mL
